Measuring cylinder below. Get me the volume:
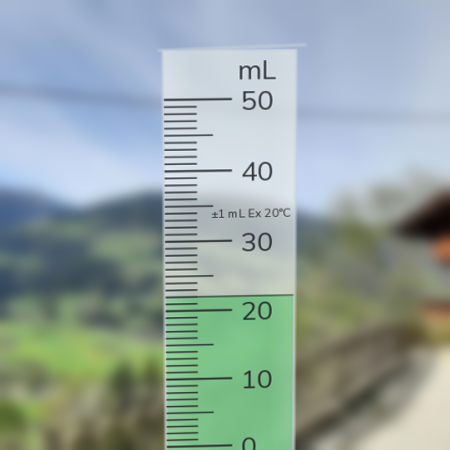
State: 22 mL
